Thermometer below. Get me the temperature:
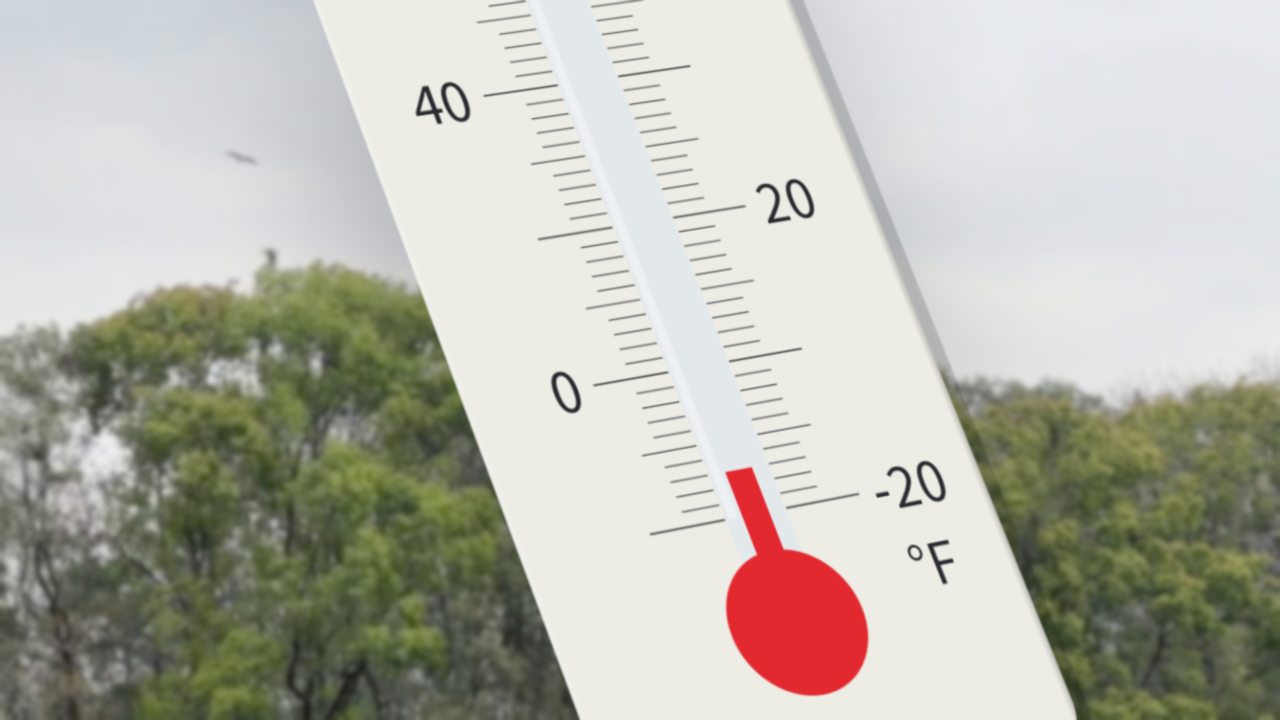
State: -14 °F
